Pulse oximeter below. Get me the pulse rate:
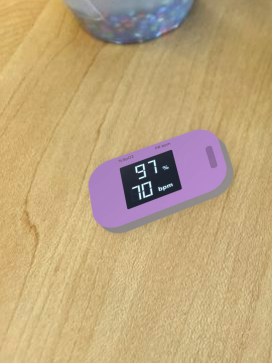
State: 70 bpm
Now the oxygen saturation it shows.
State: 97 %
